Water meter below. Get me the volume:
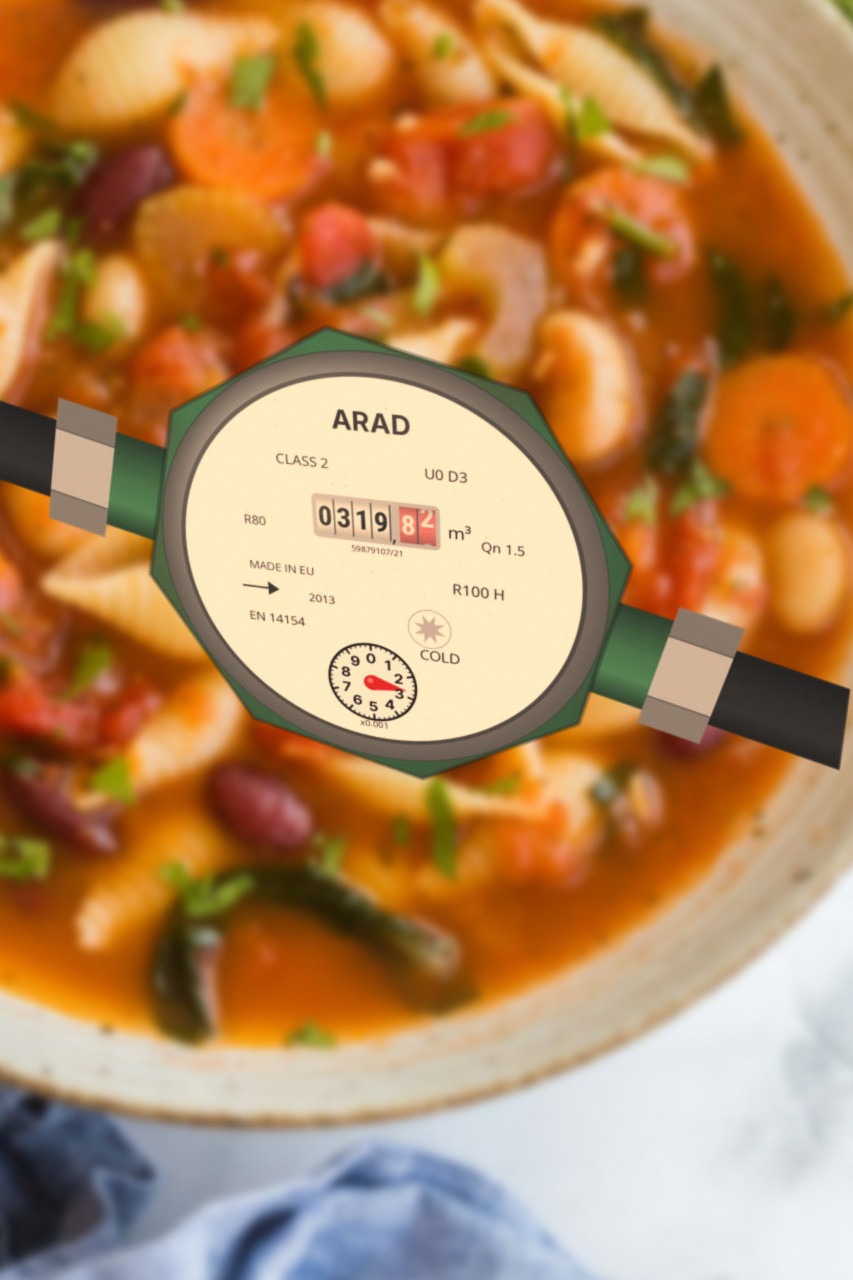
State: 319.822 m³
